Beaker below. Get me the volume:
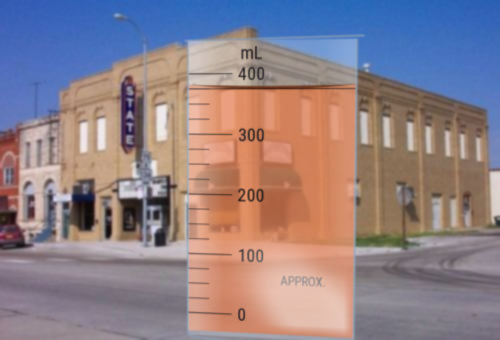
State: 375 mL
